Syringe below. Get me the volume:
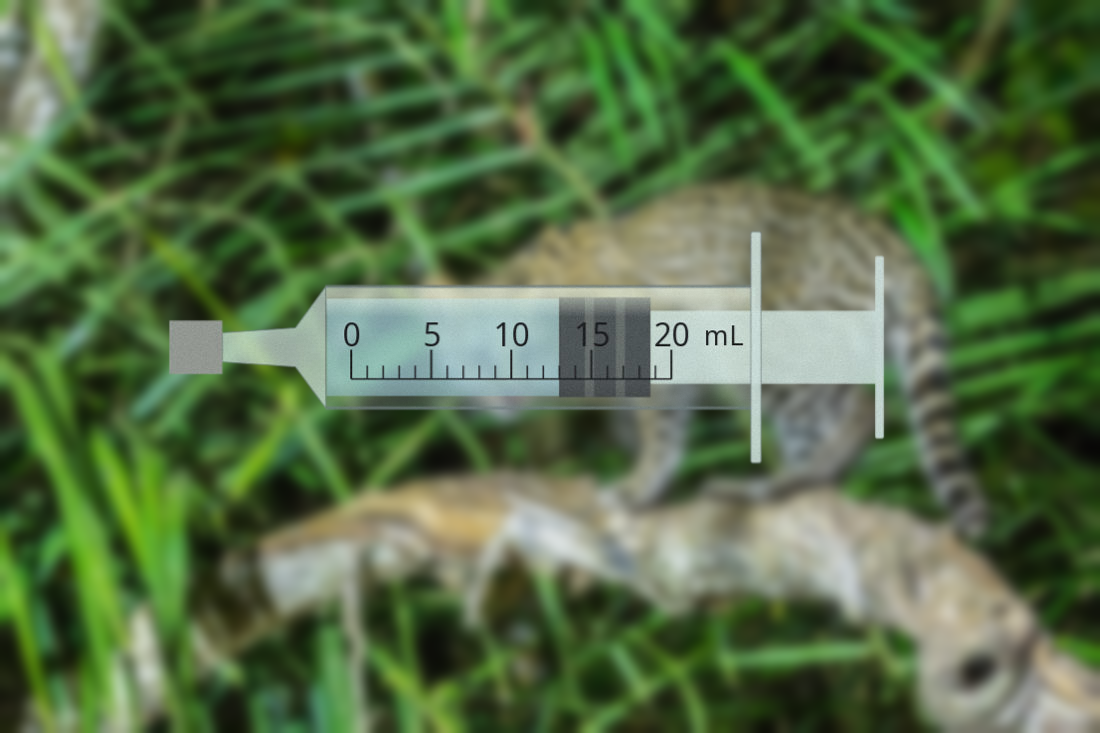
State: 13 mL
